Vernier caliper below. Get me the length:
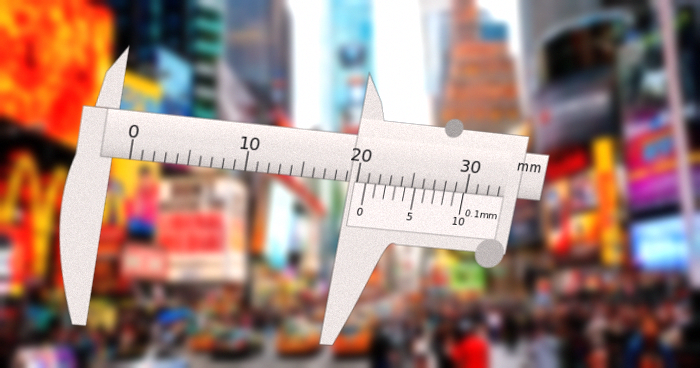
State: 20.8 mm
